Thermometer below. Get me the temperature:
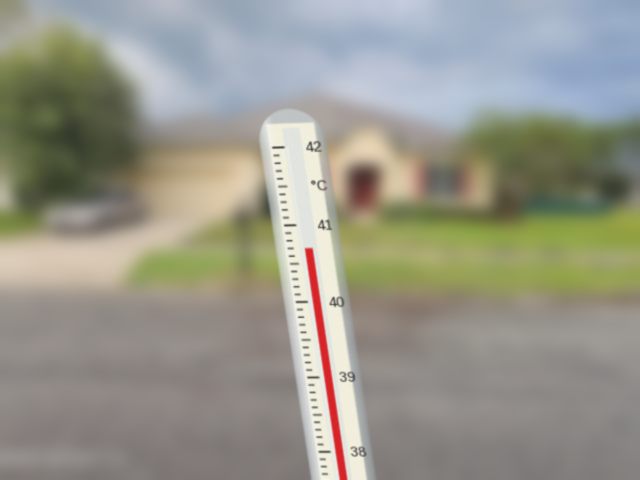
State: 40.7 °C
